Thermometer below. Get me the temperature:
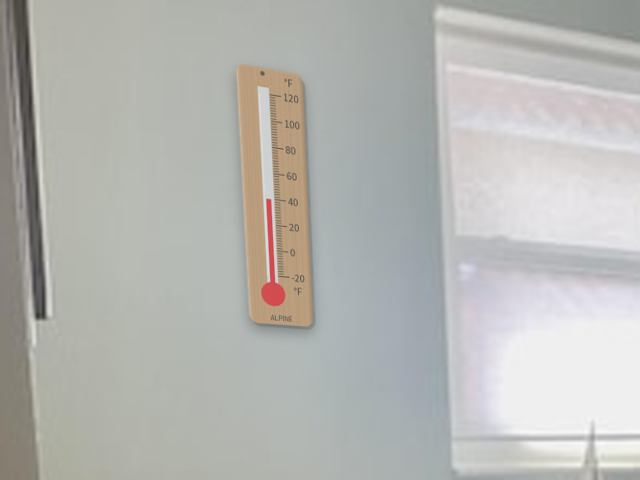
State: 40 °F
